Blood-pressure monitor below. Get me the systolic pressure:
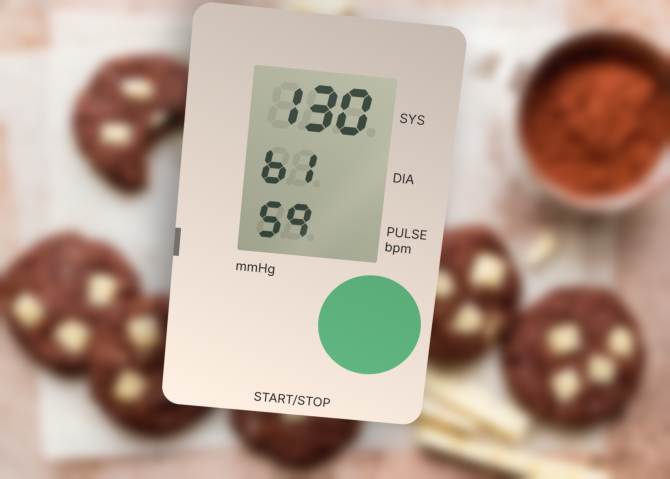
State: 130 mmHg
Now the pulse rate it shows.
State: 59 bpm
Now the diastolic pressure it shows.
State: 61 mmHg
